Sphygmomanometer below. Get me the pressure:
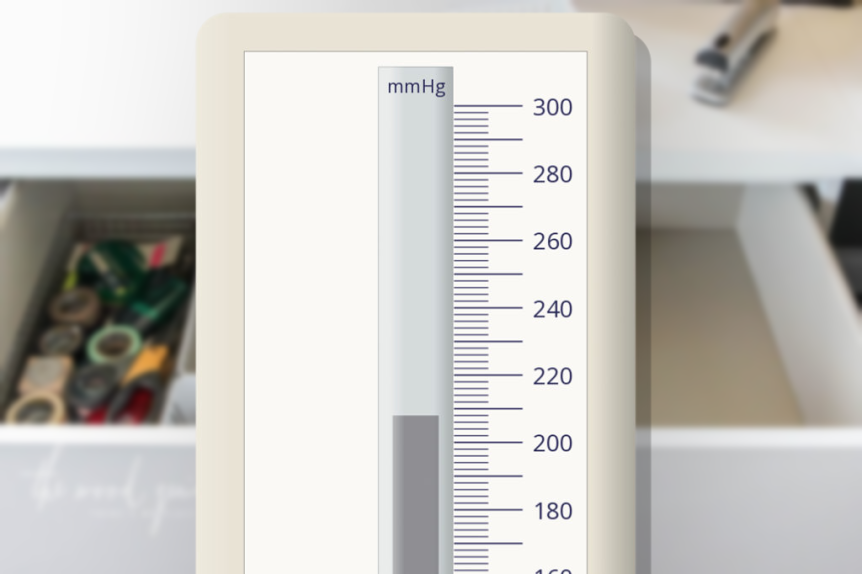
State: 208 mmHg
